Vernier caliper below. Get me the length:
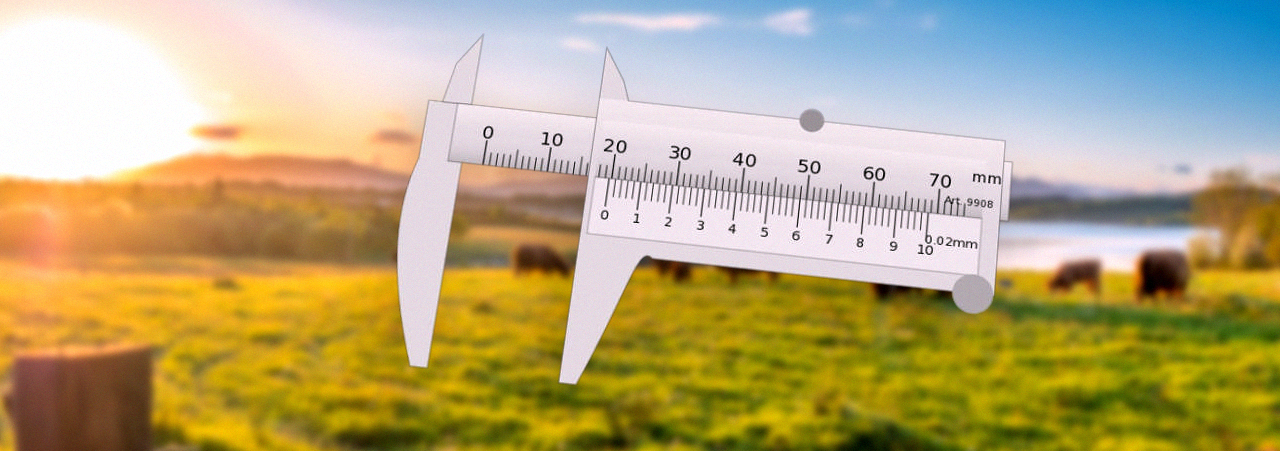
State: 19.6 mm
